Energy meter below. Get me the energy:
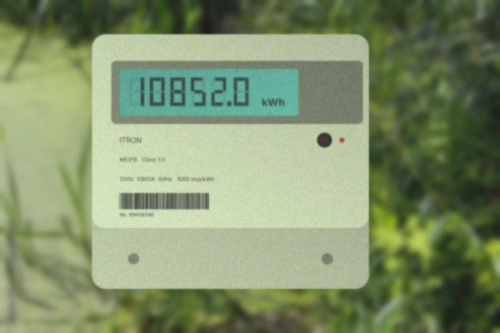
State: 10852.0 kWh
